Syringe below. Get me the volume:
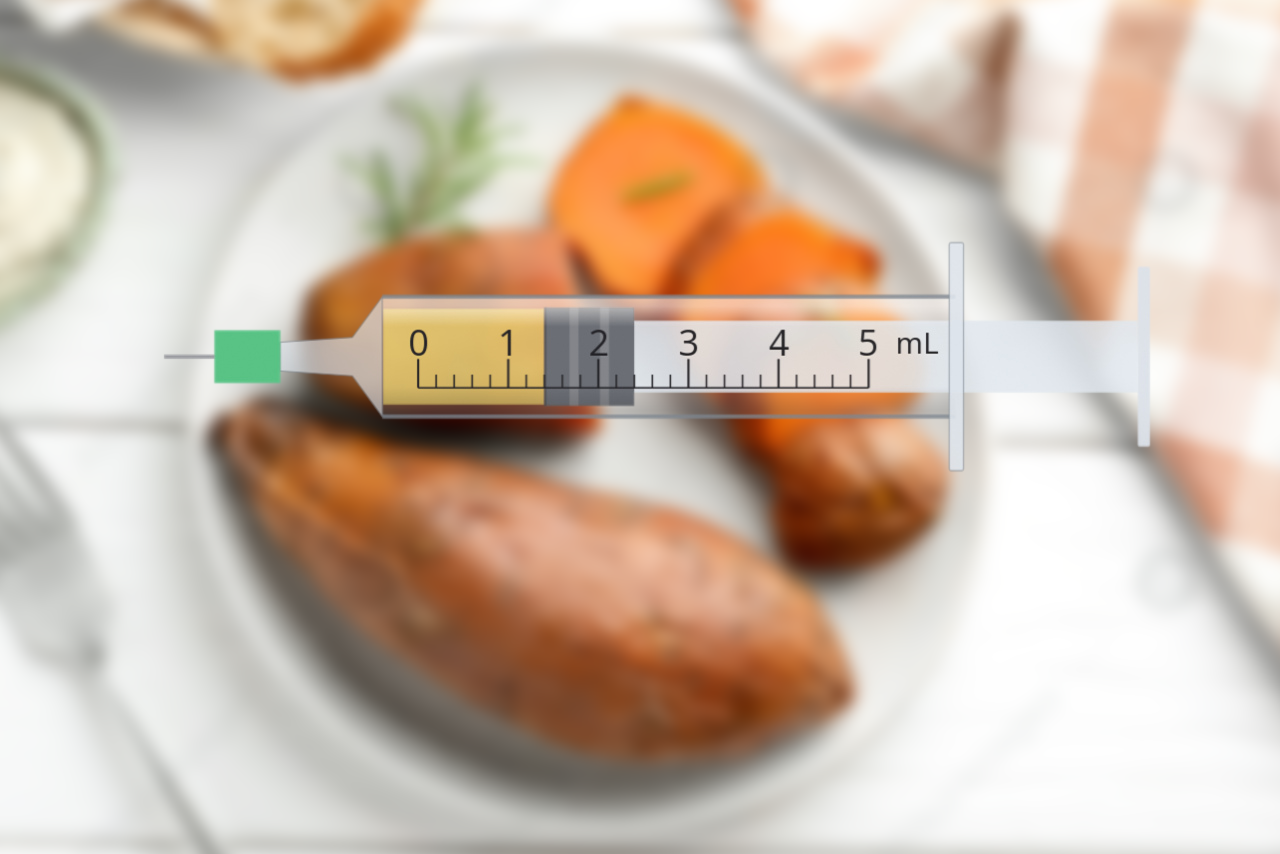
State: 1.4 mL
